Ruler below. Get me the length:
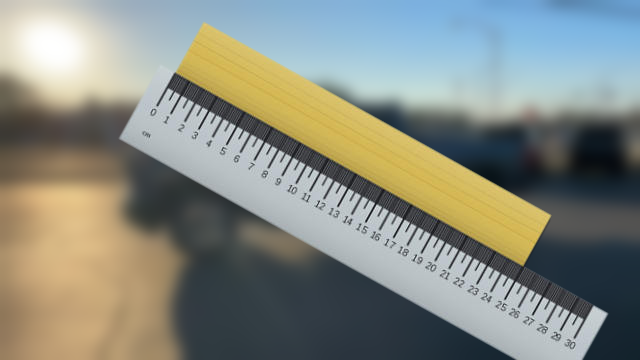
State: 25 cm
